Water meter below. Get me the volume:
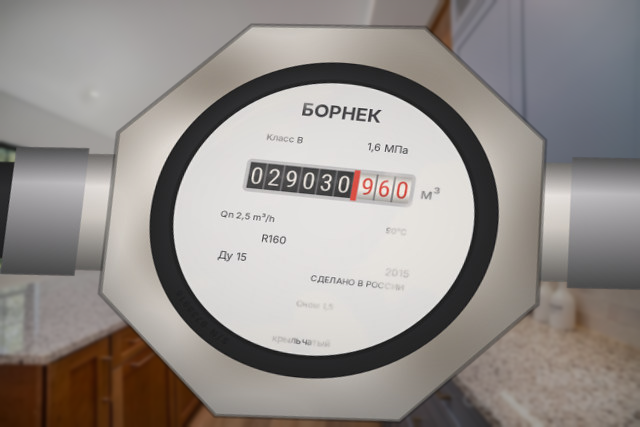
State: 29030.960 m³
